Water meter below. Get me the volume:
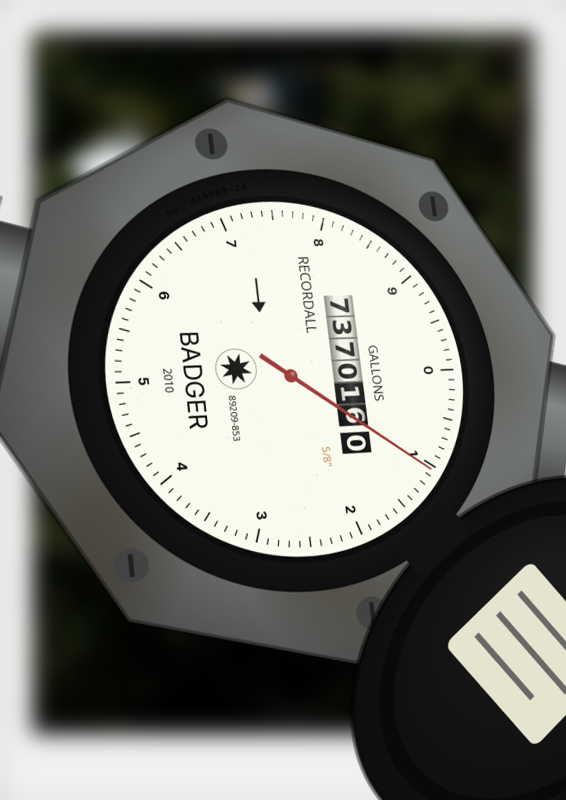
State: 7370161.0 gal
